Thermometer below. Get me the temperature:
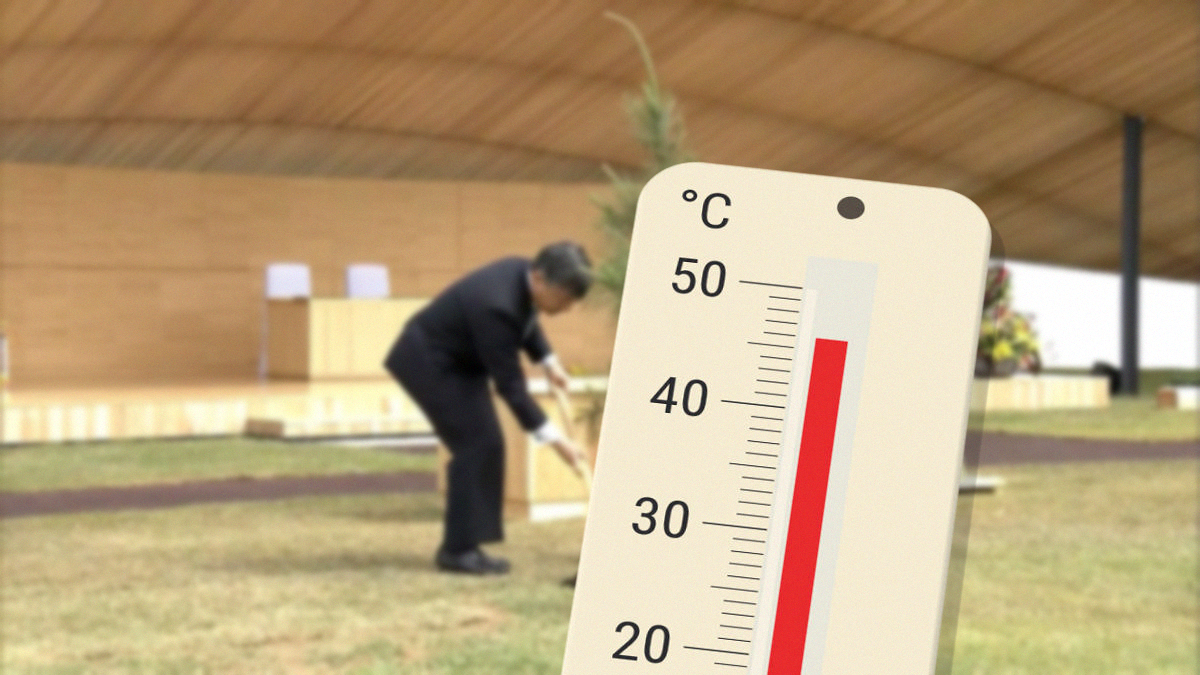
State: 46 °C
